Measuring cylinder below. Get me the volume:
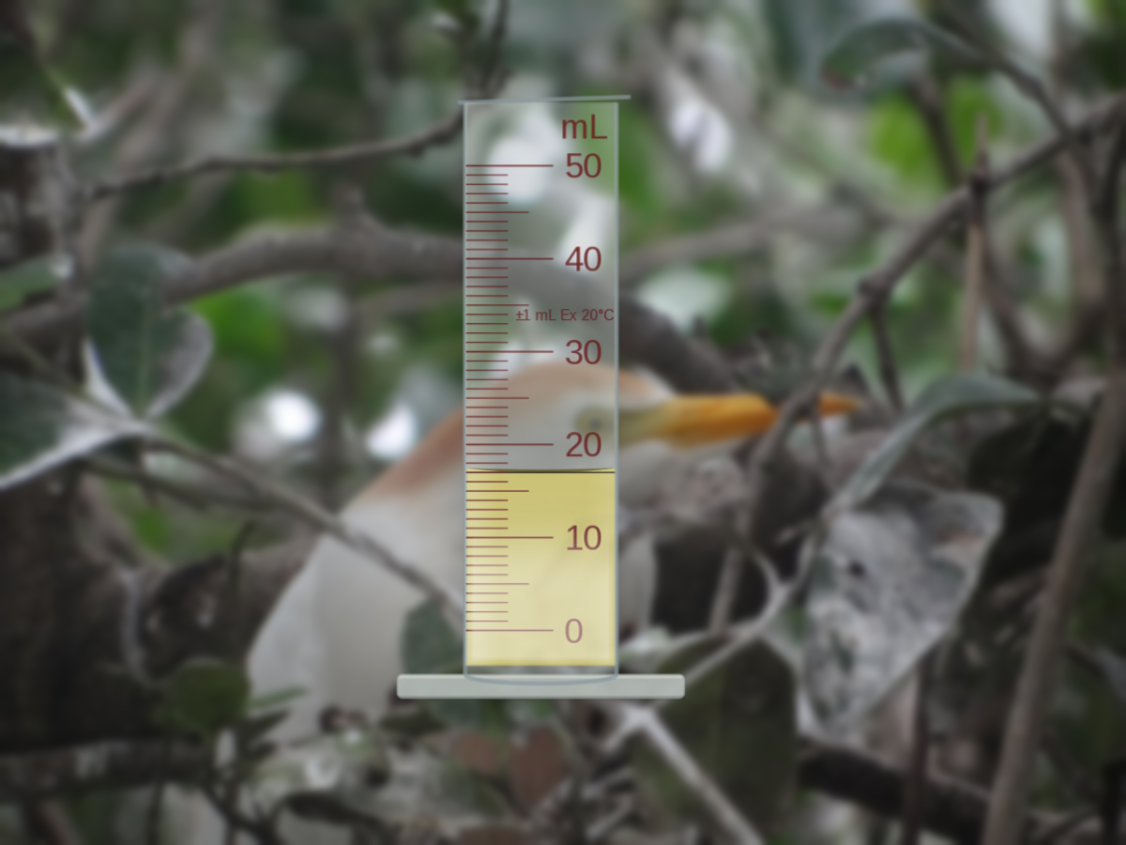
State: 17 mL
